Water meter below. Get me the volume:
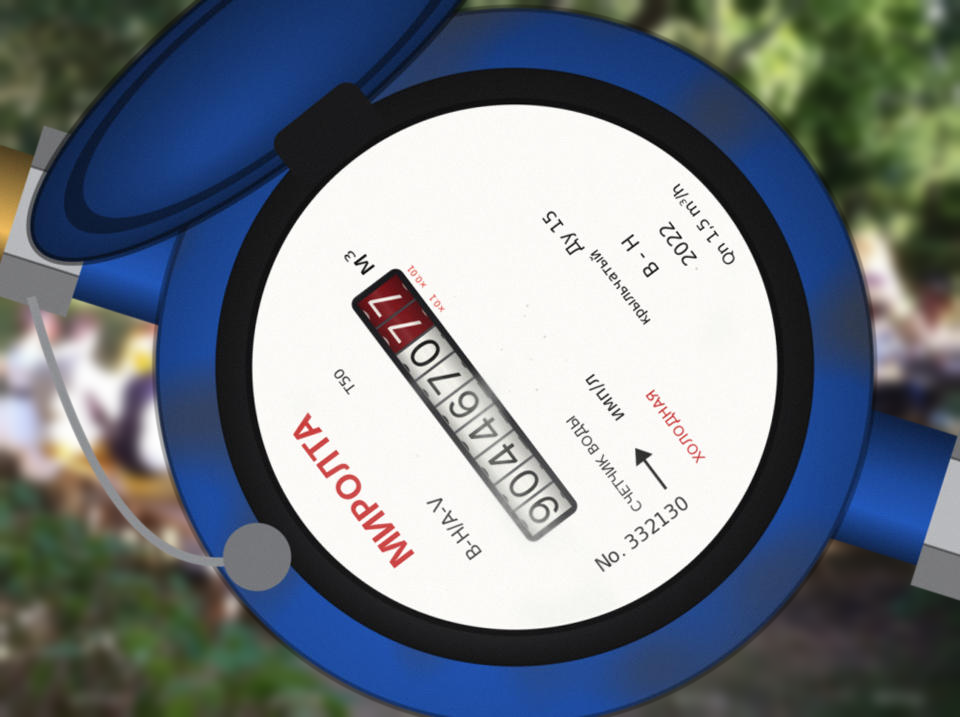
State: 9044670.77 m³
